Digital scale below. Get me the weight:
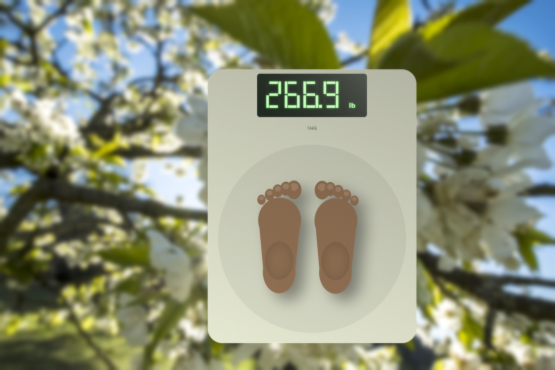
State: 266.9 lb
